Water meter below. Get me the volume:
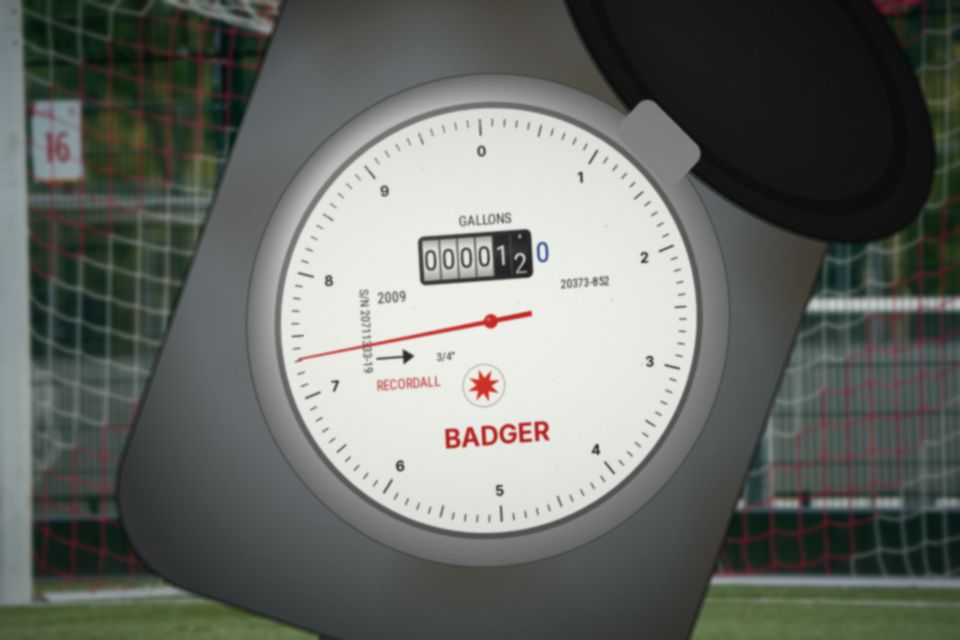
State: 117.3 gal
